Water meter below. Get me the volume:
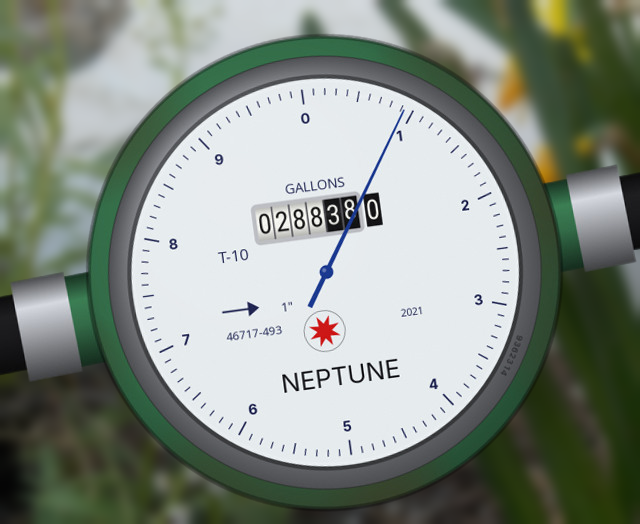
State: 288380.9 gal
